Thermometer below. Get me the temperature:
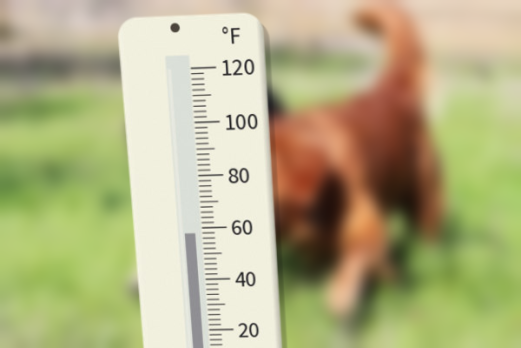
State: 58 °F
